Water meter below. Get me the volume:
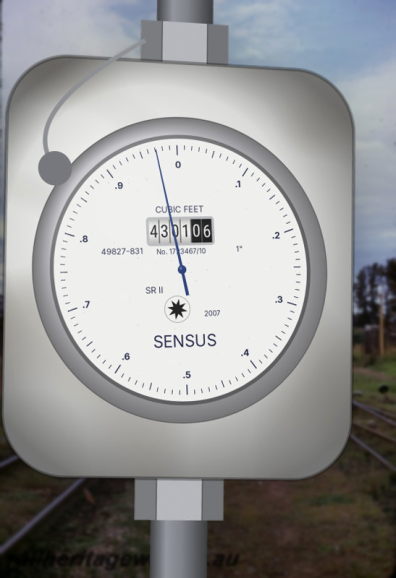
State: 430105.97 ft³
